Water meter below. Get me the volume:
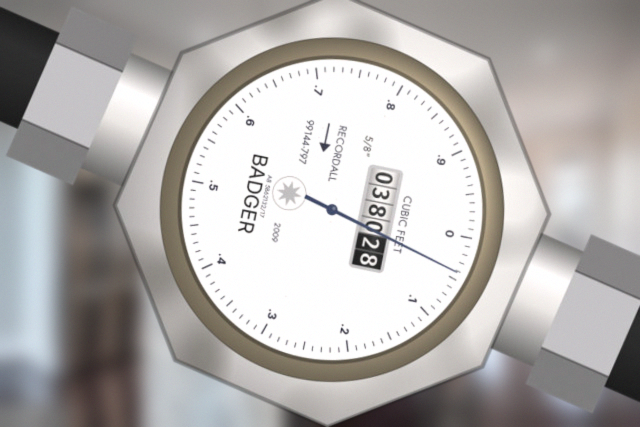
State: 38028.04 ft³
